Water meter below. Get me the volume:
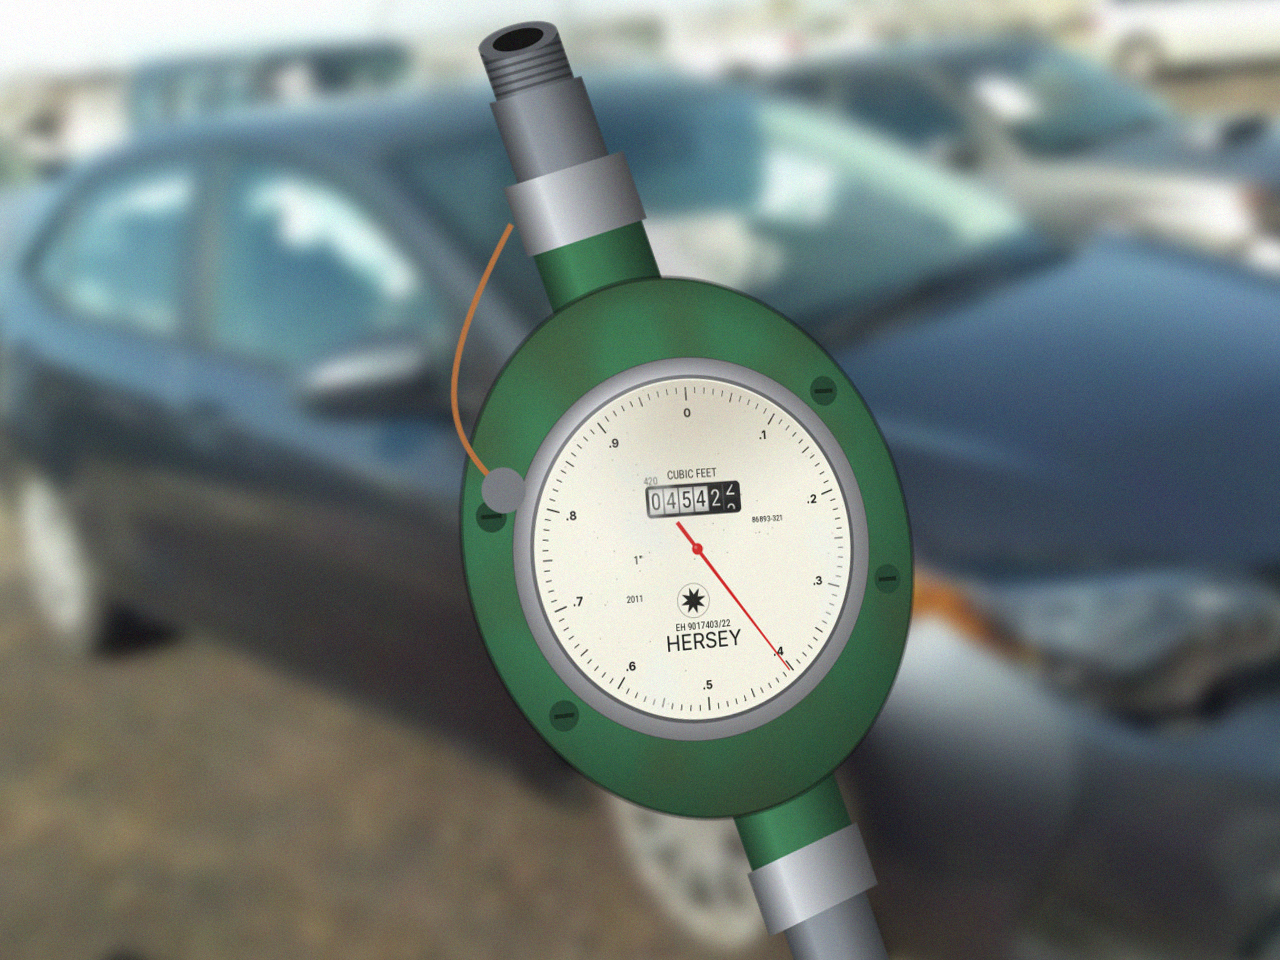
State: 45422.40 ft³
